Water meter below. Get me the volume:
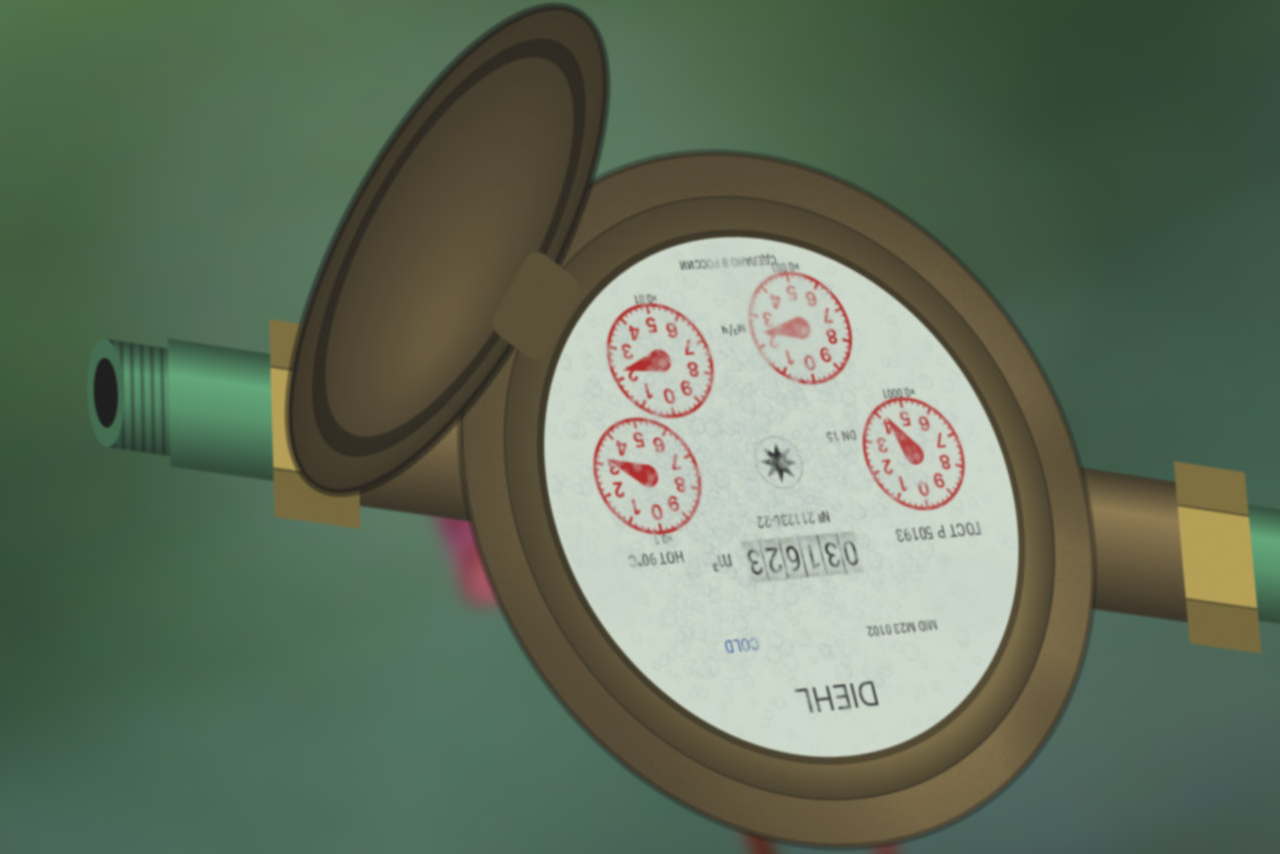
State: 31623.3224 m³
